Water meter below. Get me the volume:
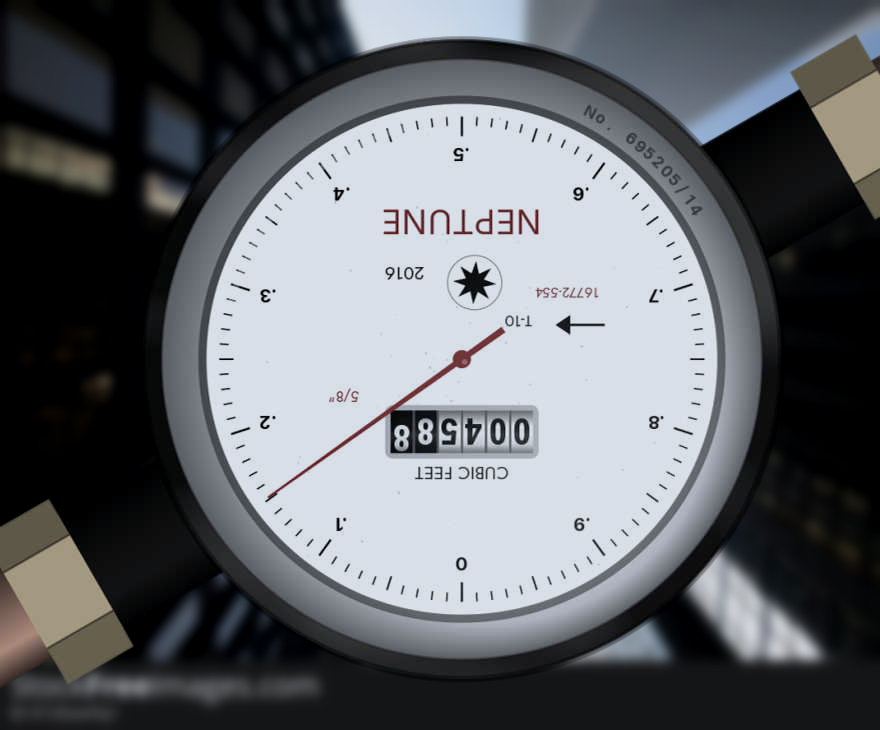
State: 4588.15 ft³
